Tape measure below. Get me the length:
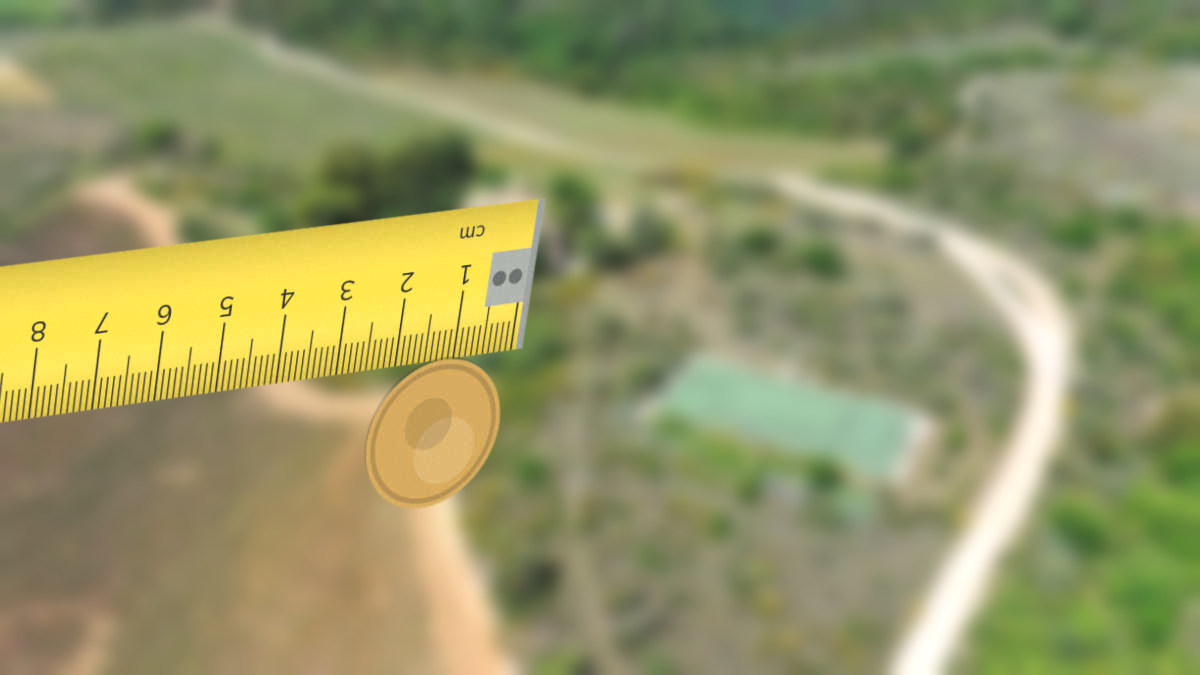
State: 2.3 cm
